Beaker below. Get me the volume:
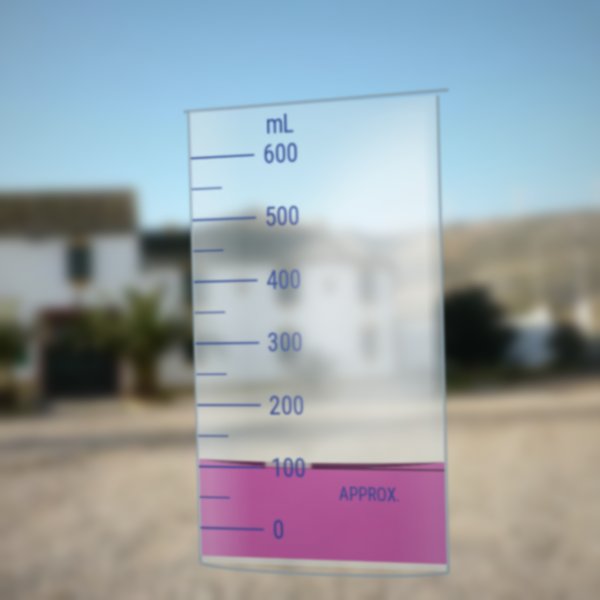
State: 100 mL
